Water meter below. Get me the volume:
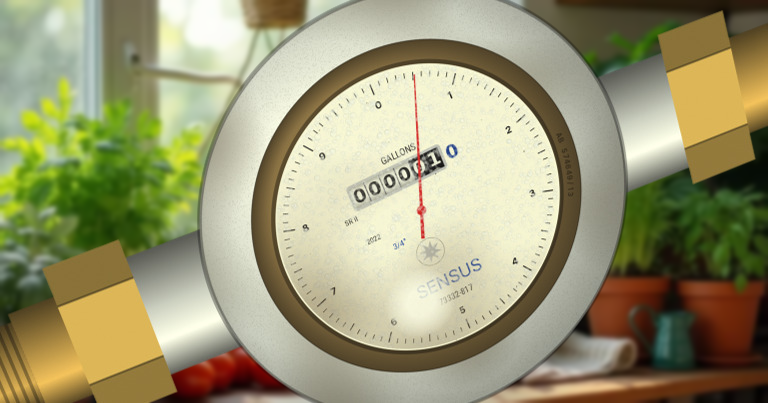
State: 10.5 gal
